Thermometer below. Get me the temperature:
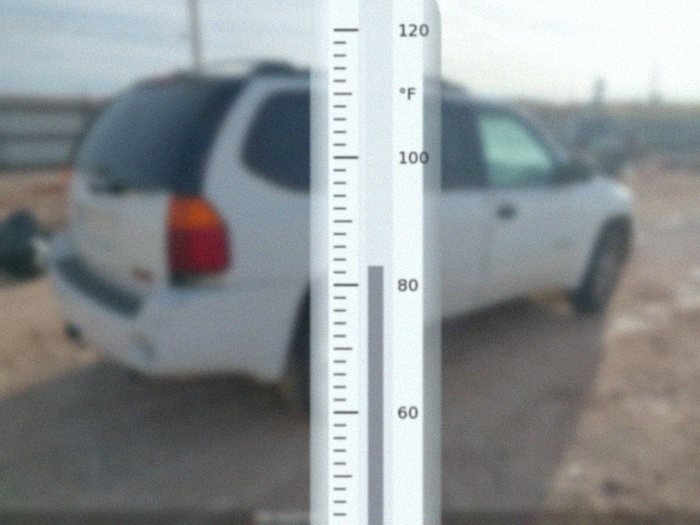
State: 83 °F
